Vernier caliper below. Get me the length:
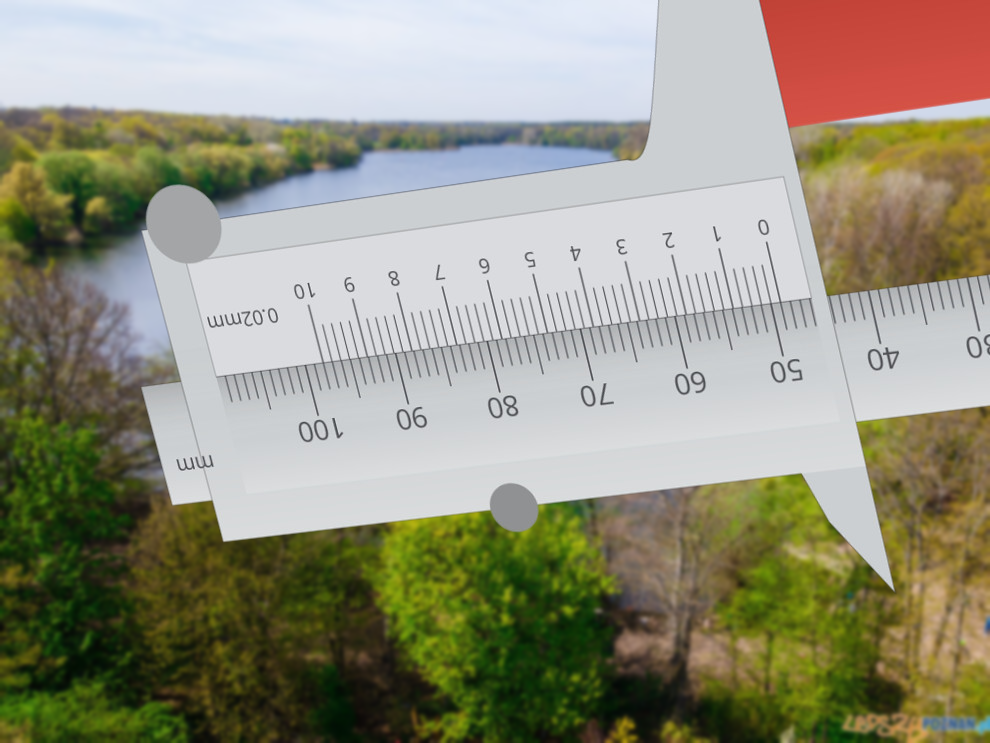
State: 49.0 mm
